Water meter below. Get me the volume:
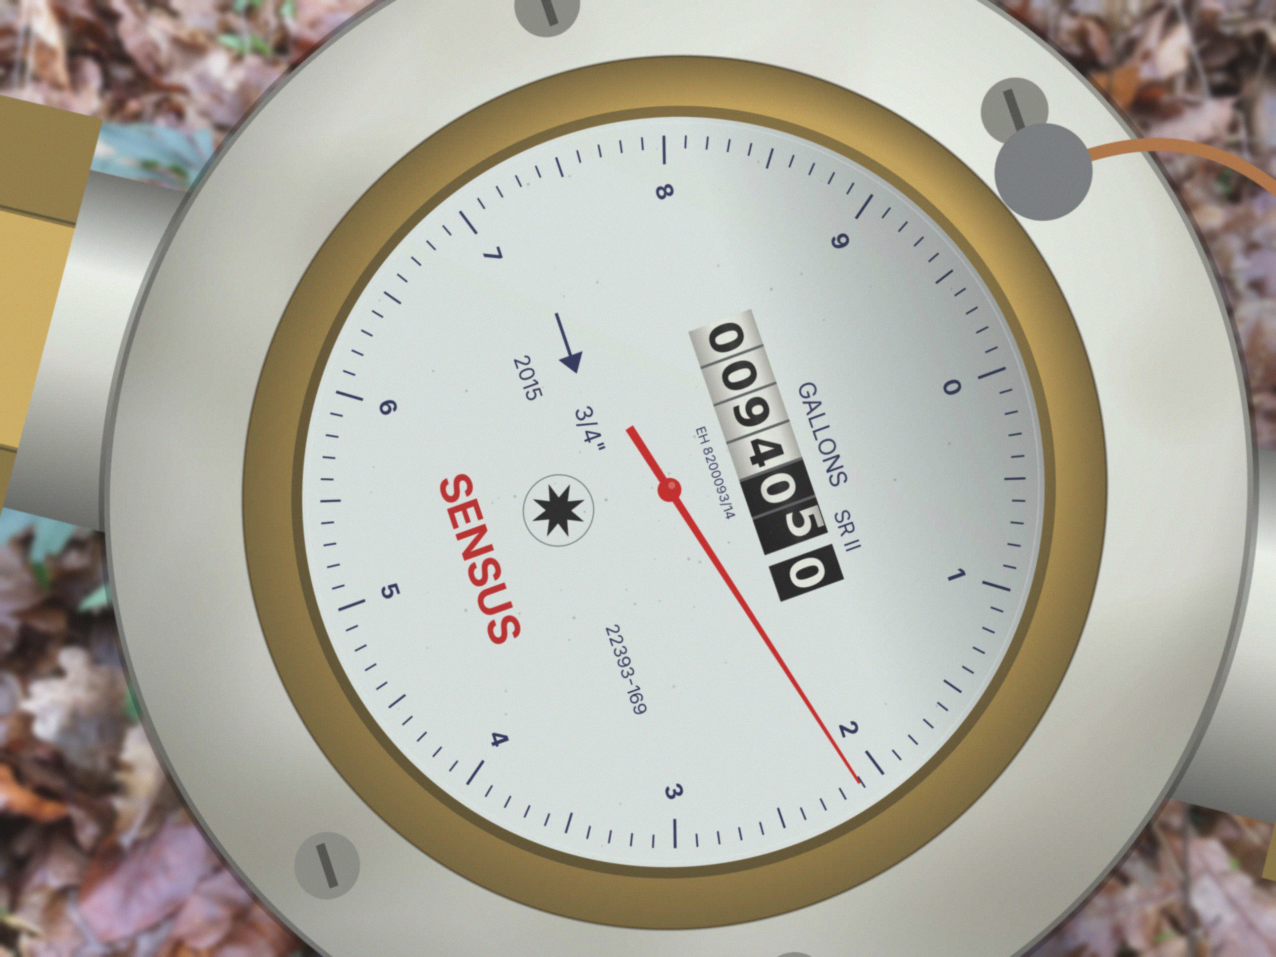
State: 94052.1 gal
